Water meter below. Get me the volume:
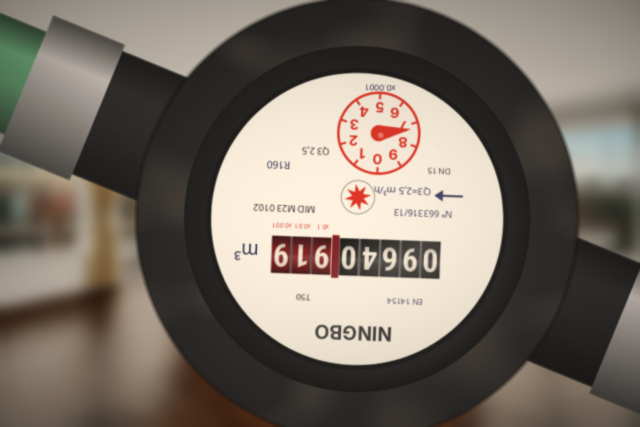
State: 9640.9197 m³
